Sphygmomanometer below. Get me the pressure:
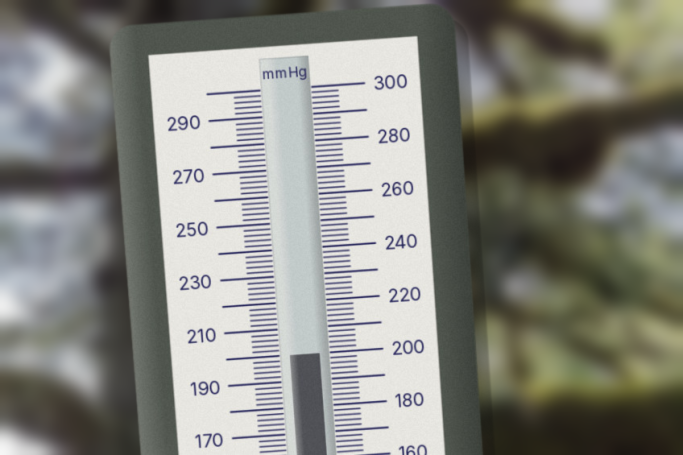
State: 200 mmHg
